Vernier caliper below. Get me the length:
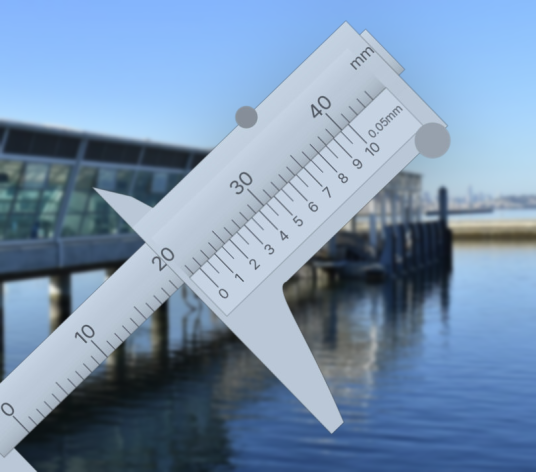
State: 21.8 mm
